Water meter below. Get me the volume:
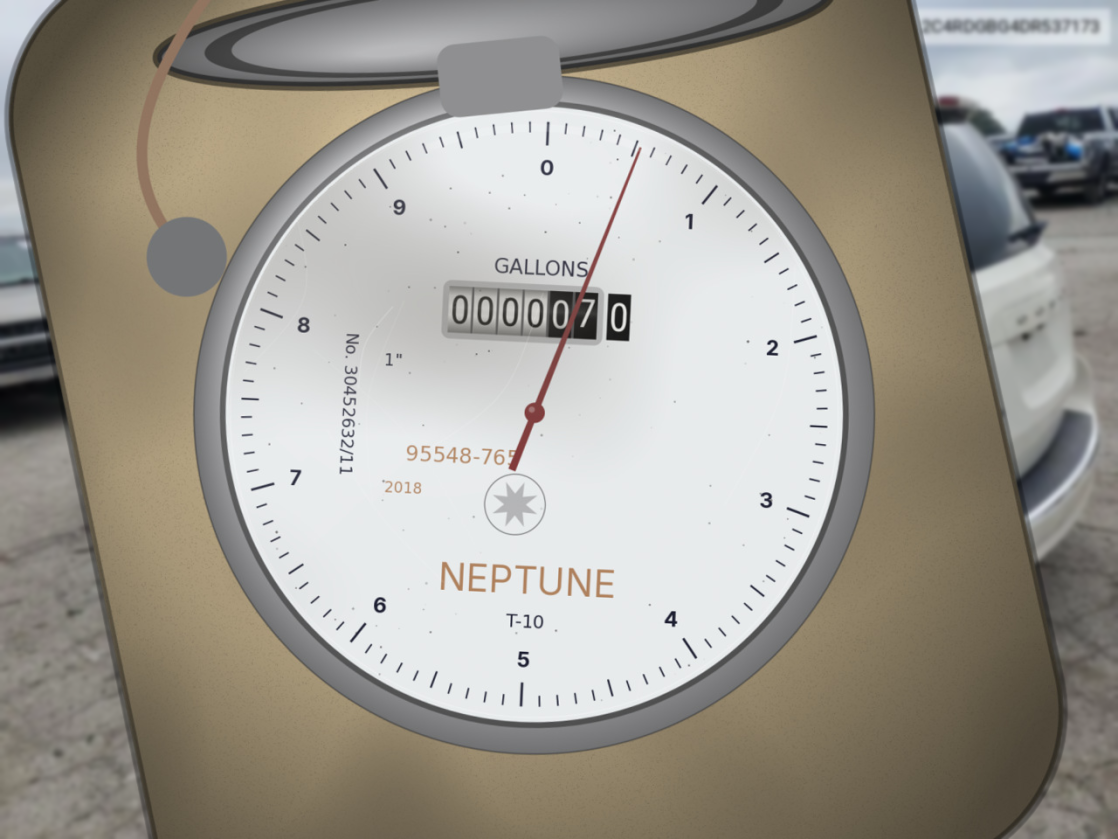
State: 70.5 gal
